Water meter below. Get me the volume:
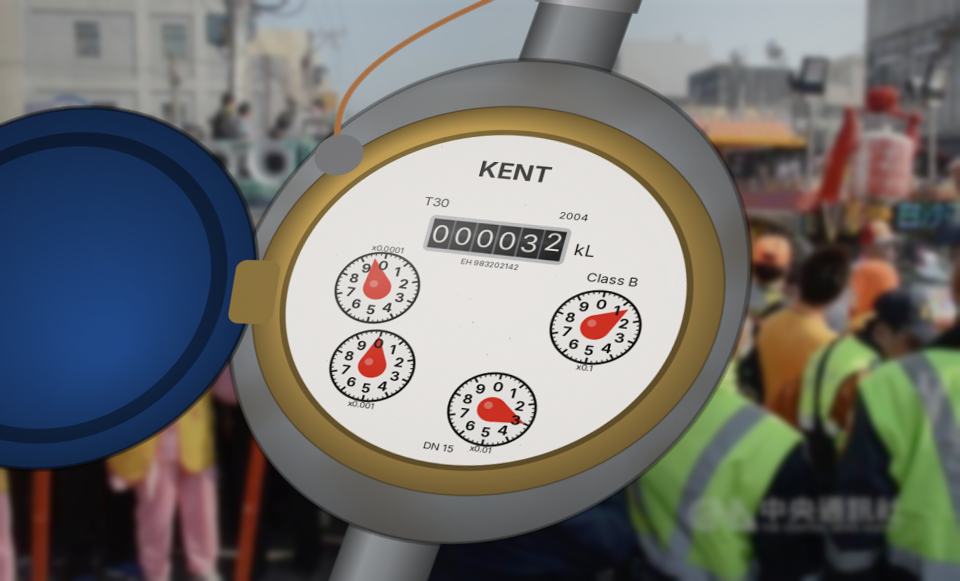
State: 32.1299 kL
